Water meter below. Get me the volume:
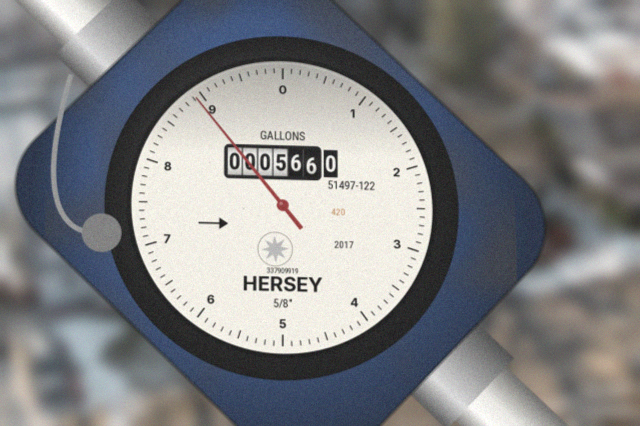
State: 5658.9 gal
